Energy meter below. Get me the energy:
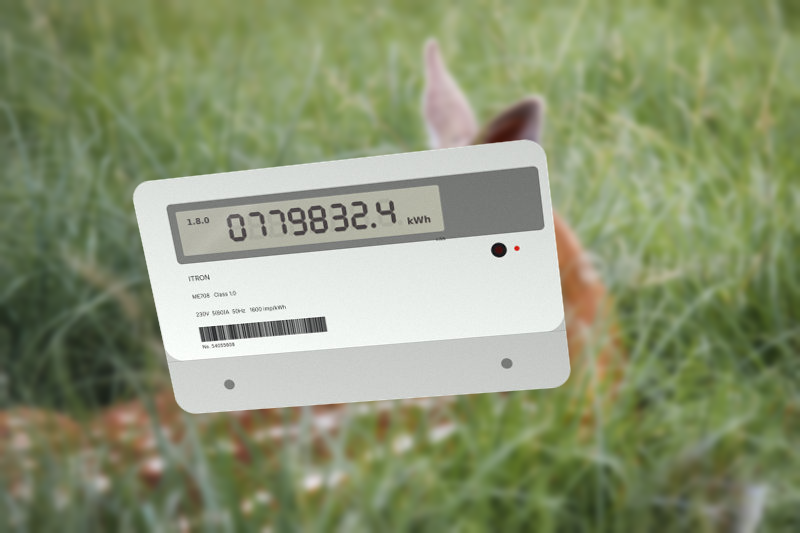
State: 779832.4 kWh
